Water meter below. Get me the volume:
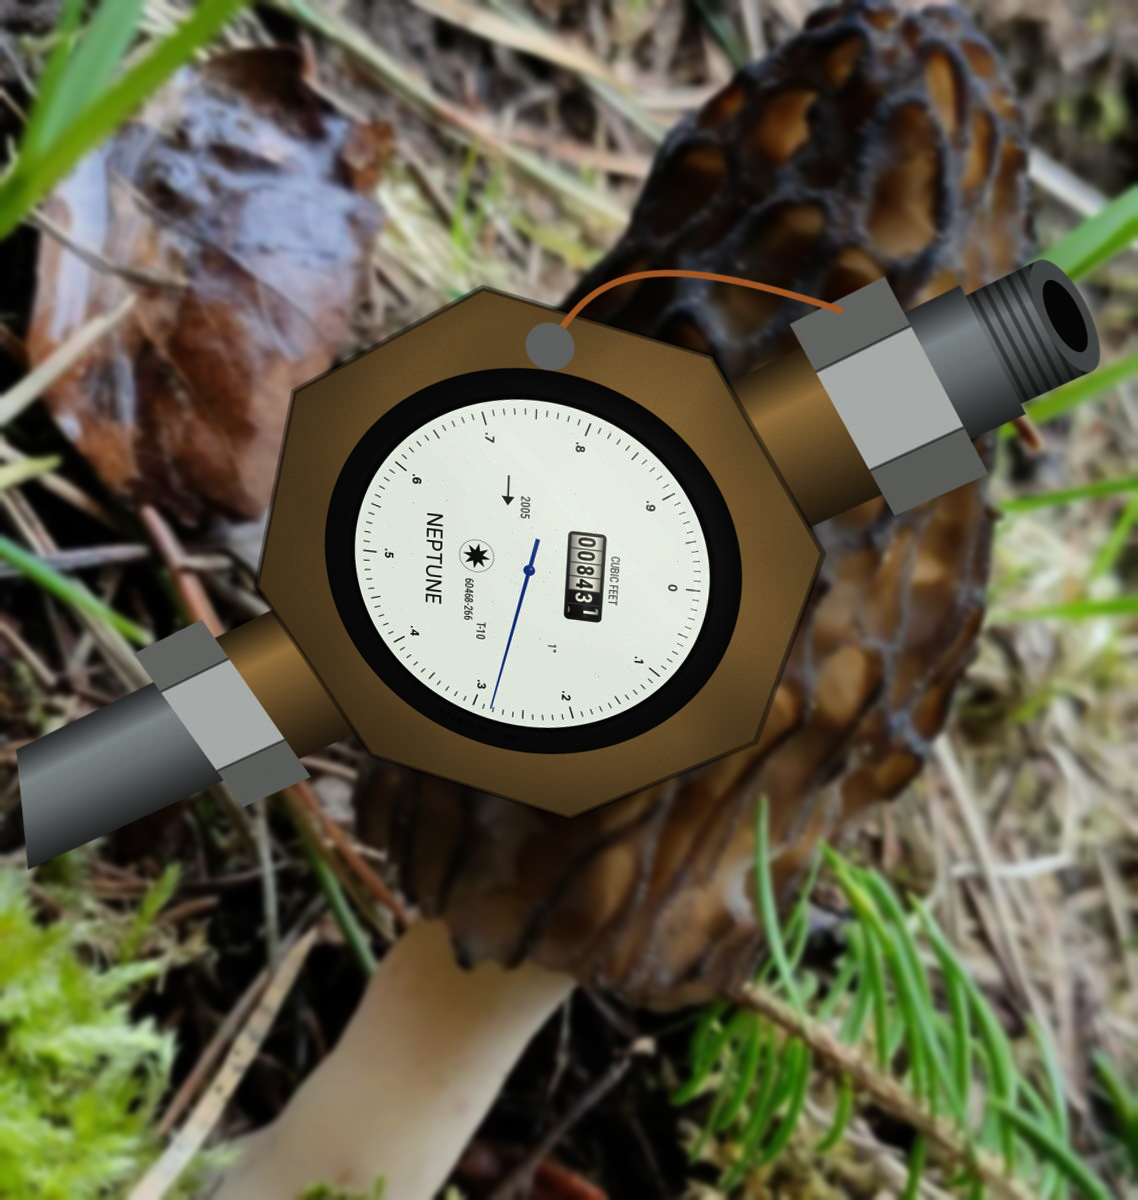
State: 8431.28 ft³
